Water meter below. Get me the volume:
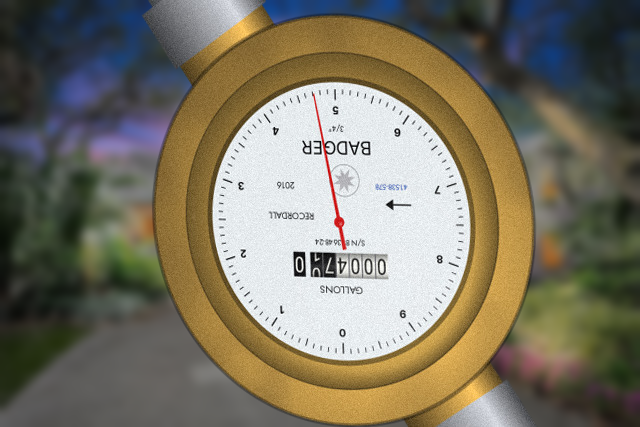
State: 4704.7 gal
